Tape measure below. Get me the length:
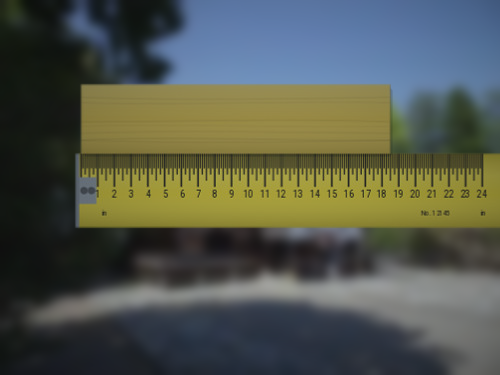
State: 18.5 in
